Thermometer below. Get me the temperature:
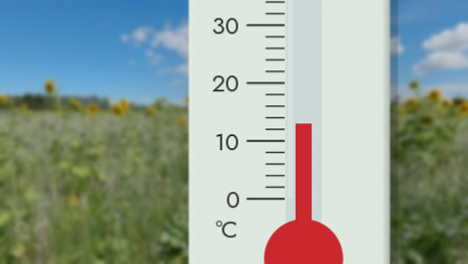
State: 13 °C
